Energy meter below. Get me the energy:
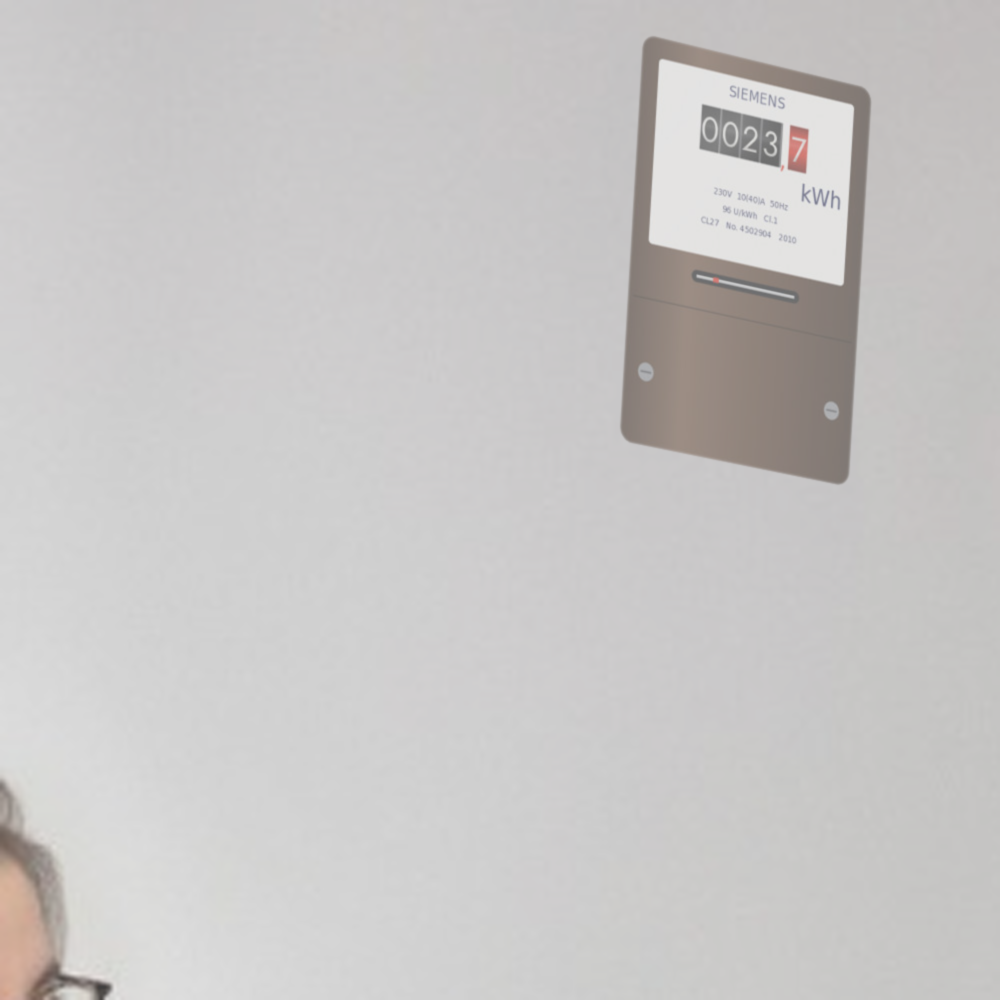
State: 23.7 kWh
